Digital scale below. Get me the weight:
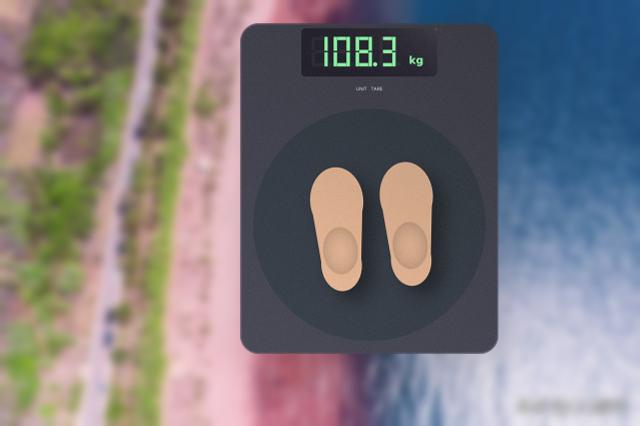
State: 108.3 kg
